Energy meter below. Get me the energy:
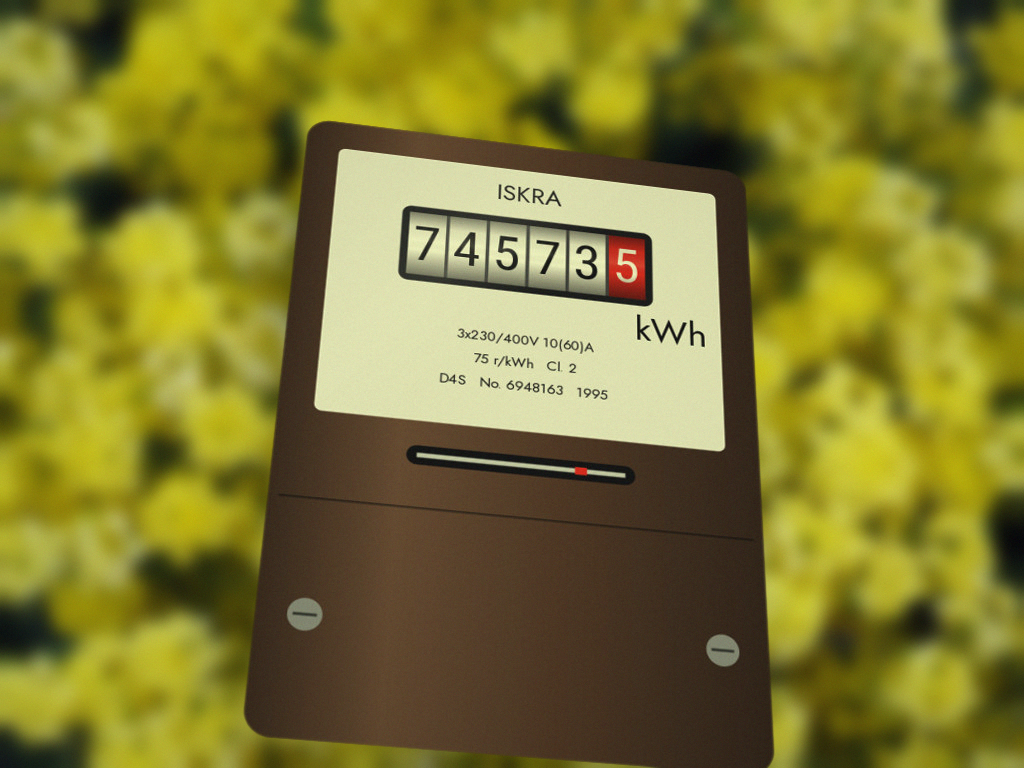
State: 74573.5 kWh
